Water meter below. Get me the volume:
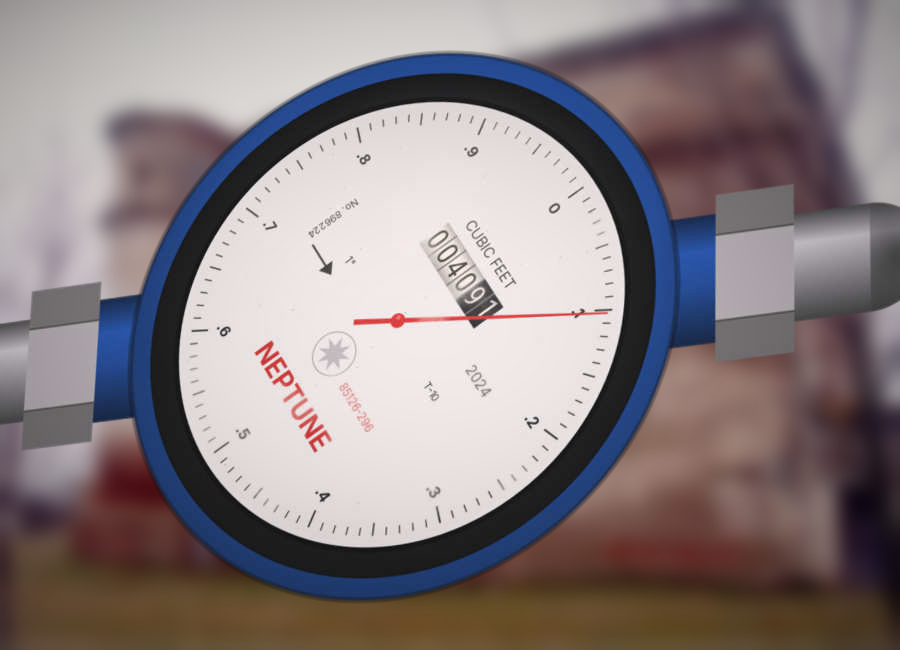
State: 4091.10 ft³
